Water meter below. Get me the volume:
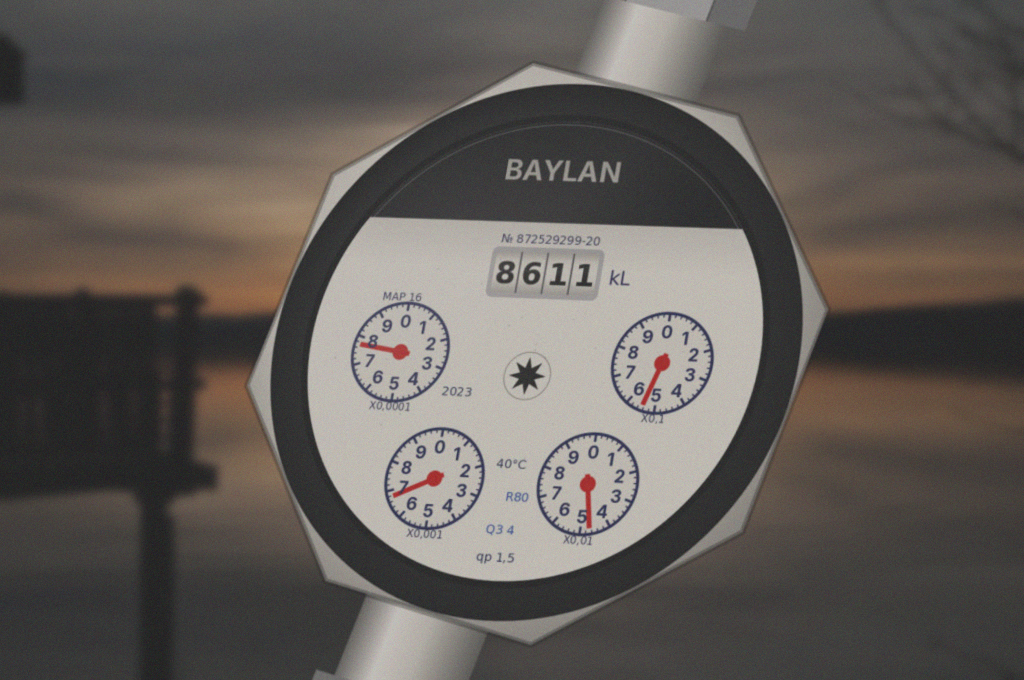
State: 8611.5467 kL
